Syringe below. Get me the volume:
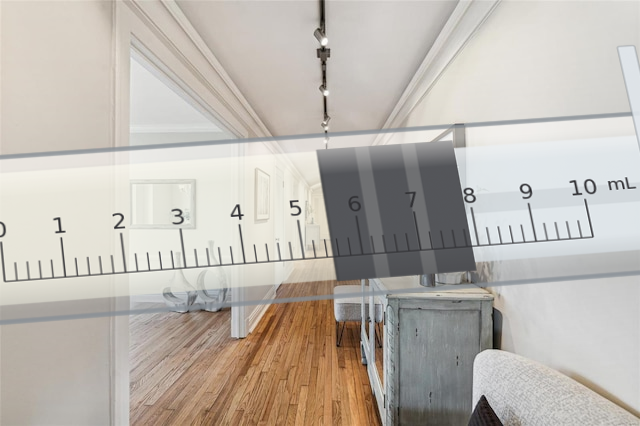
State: 5.5 mL
